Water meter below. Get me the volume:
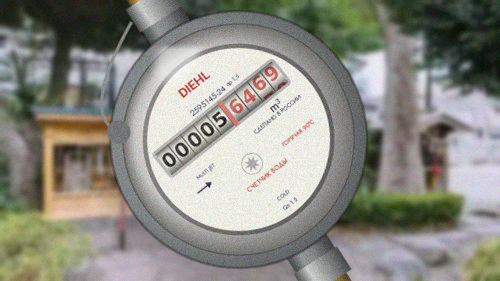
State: 5.6469 m³
